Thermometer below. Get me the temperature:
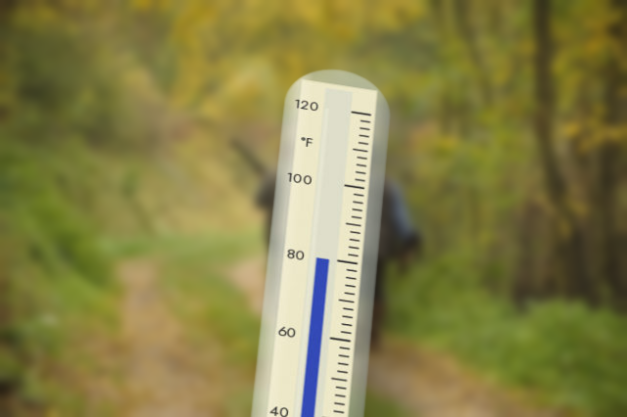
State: 80 °F
